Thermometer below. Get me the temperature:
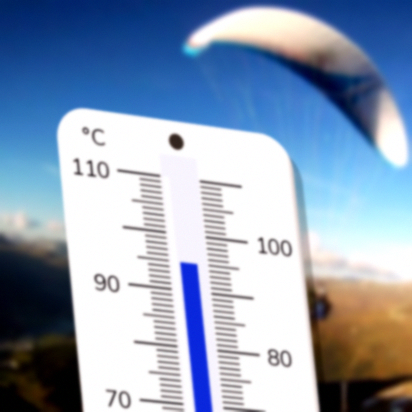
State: 95 °C
